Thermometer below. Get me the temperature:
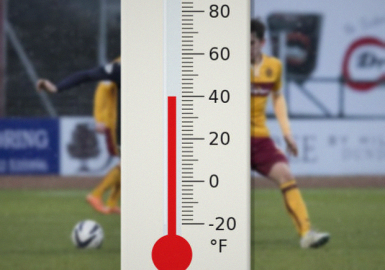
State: 40 °F
